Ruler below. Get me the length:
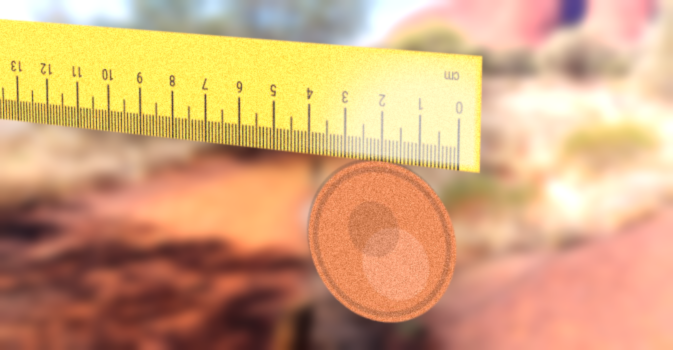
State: 4 cm
